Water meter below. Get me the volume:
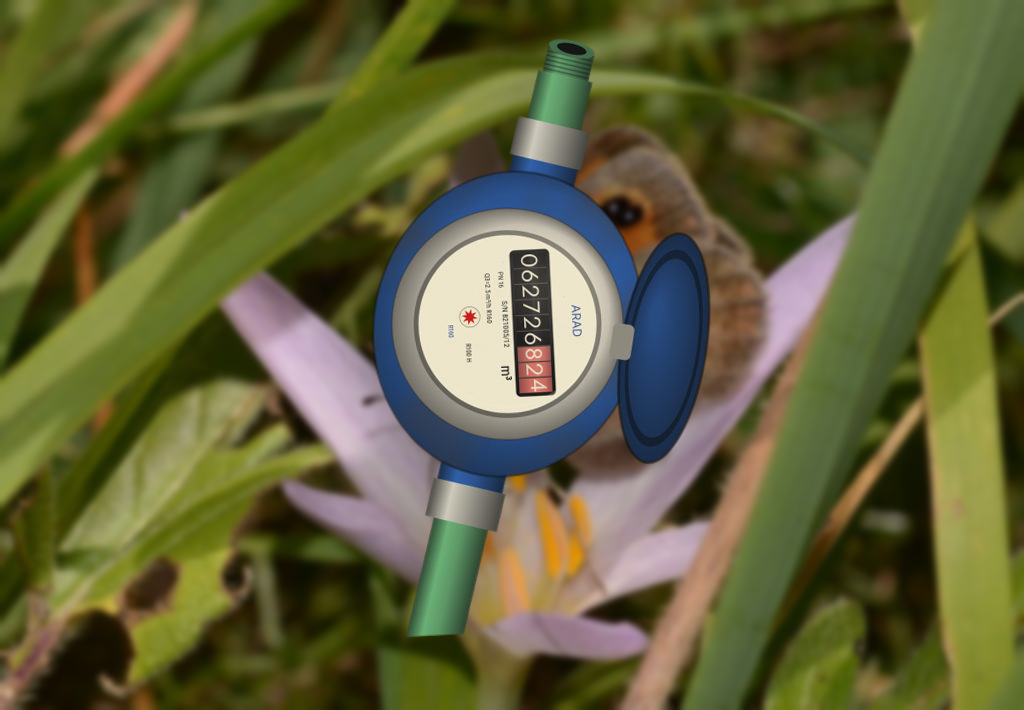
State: 62726.824 m³
